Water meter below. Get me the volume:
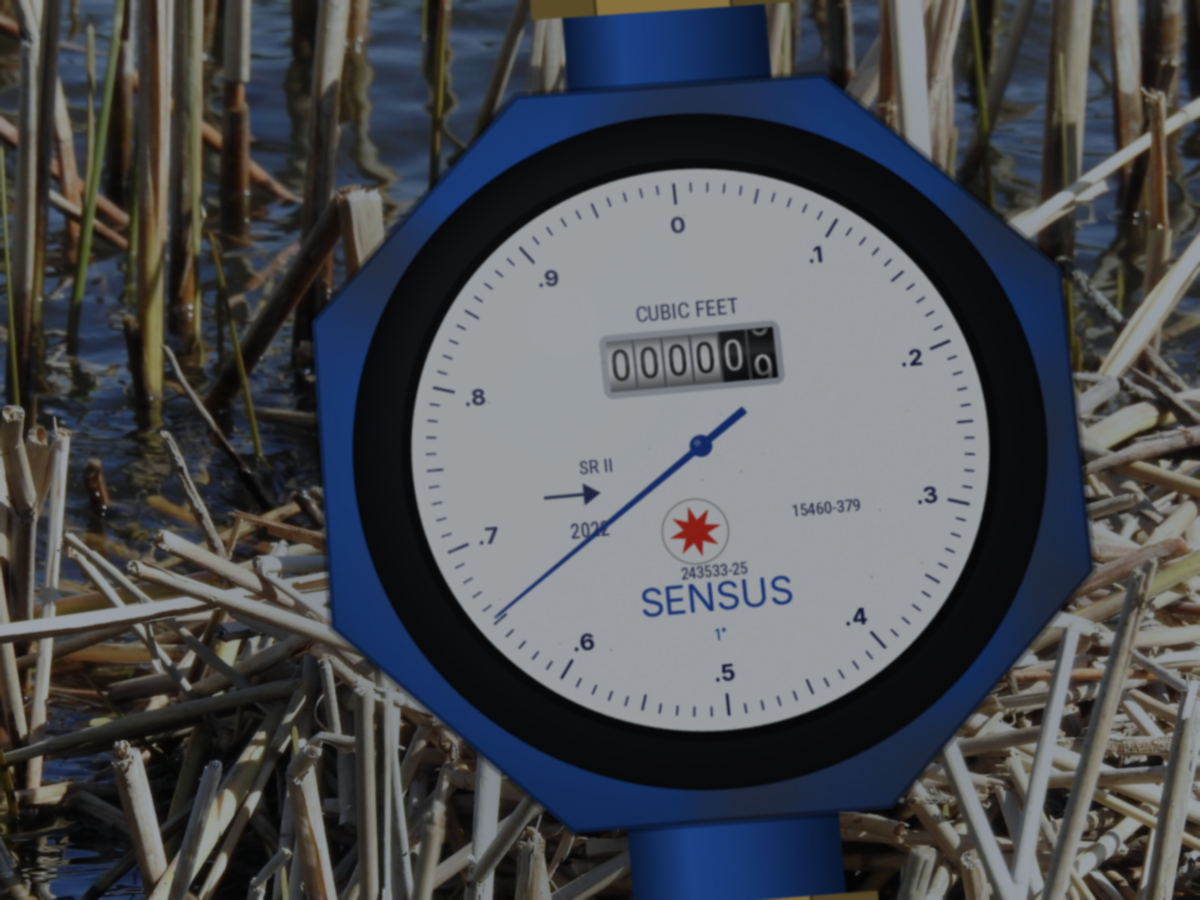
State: 8.65 ft³
